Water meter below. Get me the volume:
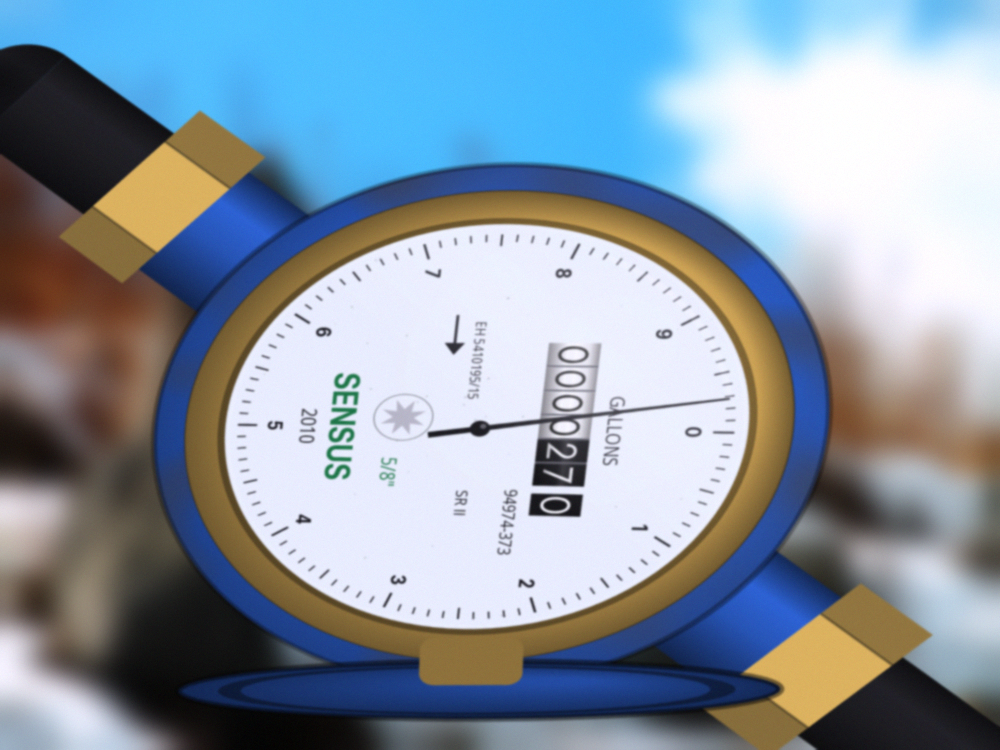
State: 269.7 gal
